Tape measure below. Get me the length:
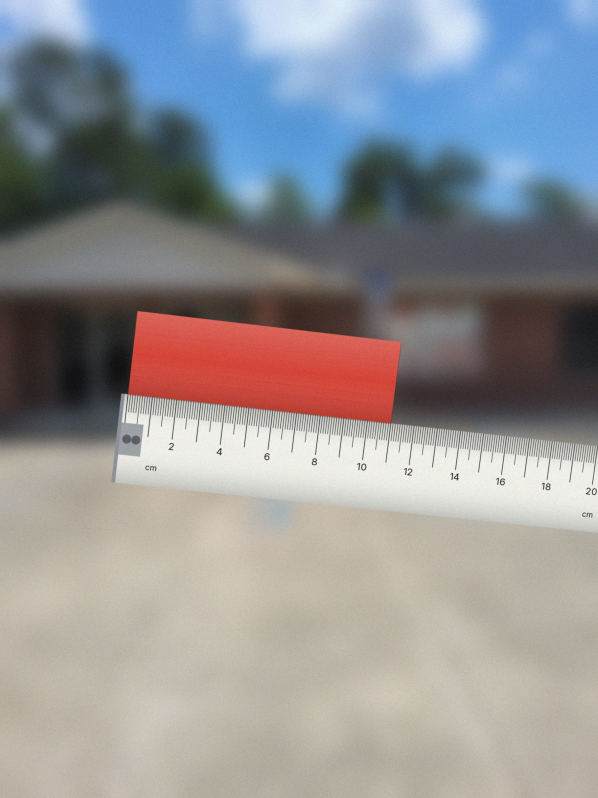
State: 11 cm
